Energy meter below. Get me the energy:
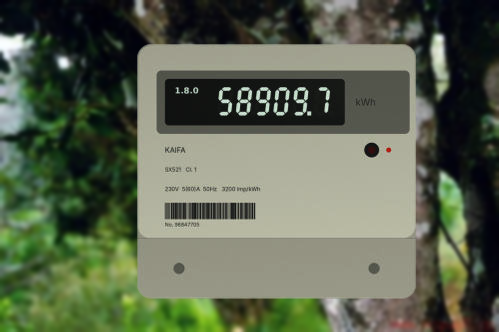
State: 58909.7 kWh
